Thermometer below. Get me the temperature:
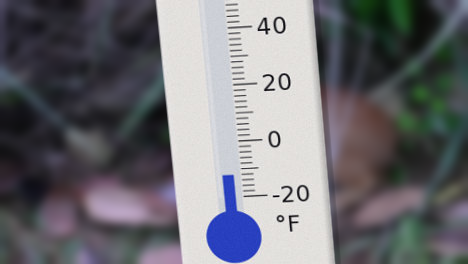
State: -12 °F
